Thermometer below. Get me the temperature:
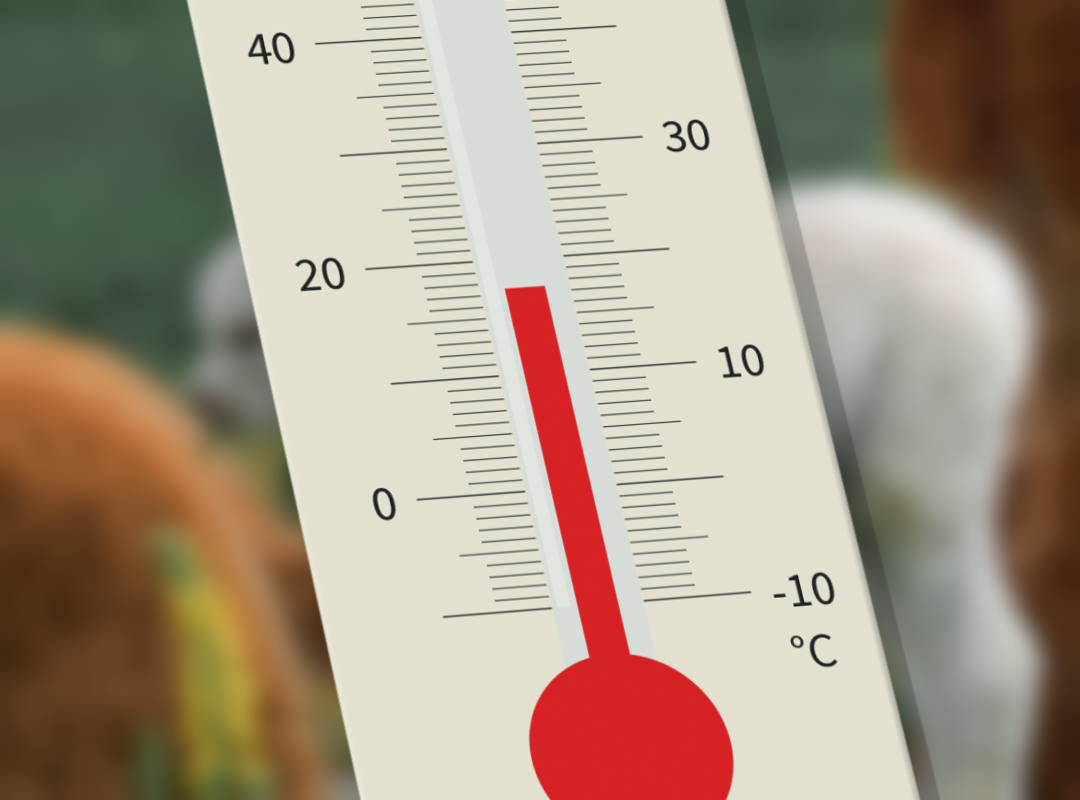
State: 17.5 °C
